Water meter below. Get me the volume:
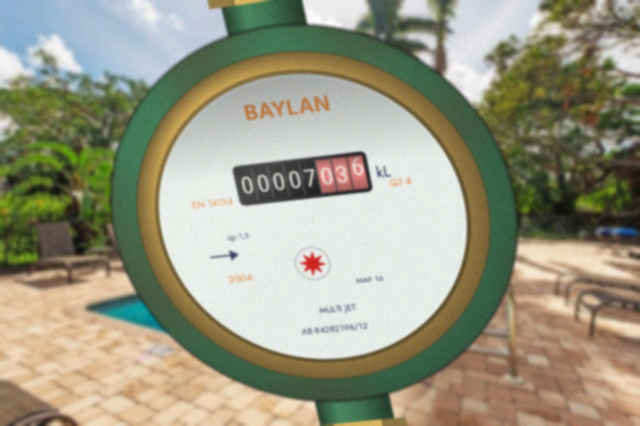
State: 7.036 kL
